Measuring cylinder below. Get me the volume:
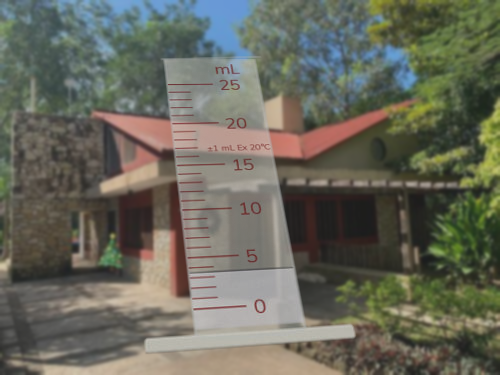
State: 3.5 mL
